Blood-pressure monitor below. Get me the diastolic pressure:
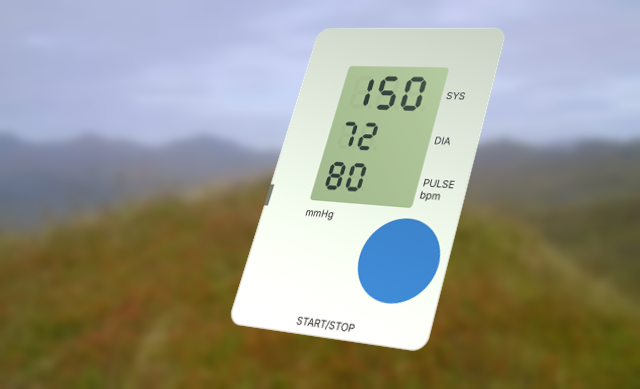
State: 72 mmHg
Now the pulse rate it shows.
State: 80 bpm
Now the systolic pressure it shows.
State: 150 mmHg
